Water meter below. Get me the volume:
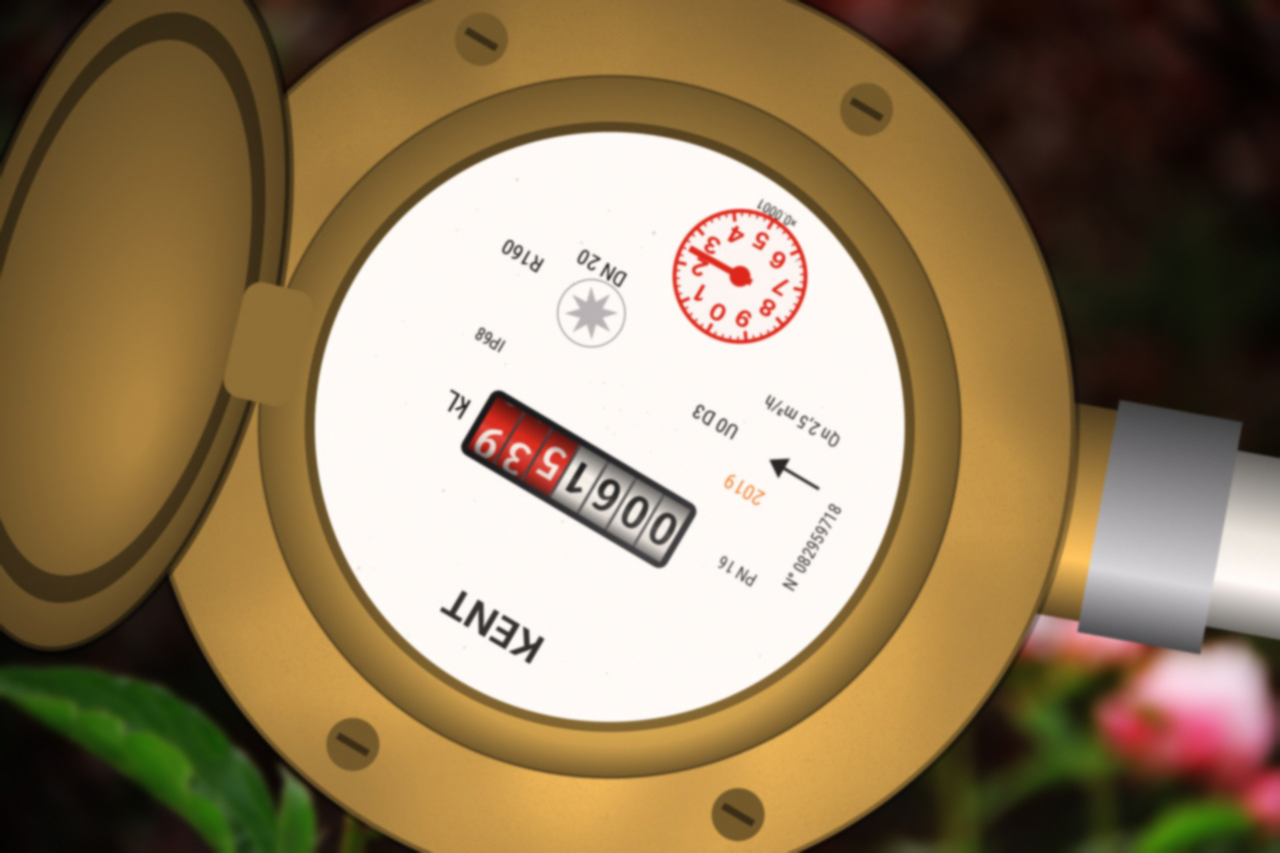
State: 61.5392 kL
